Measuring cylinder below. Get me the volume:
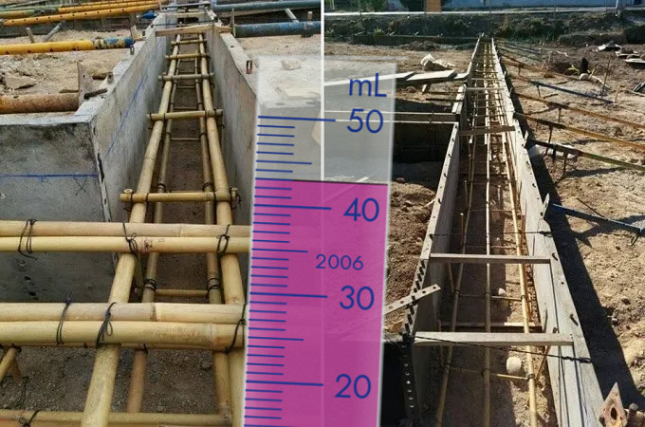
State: 43 mL
